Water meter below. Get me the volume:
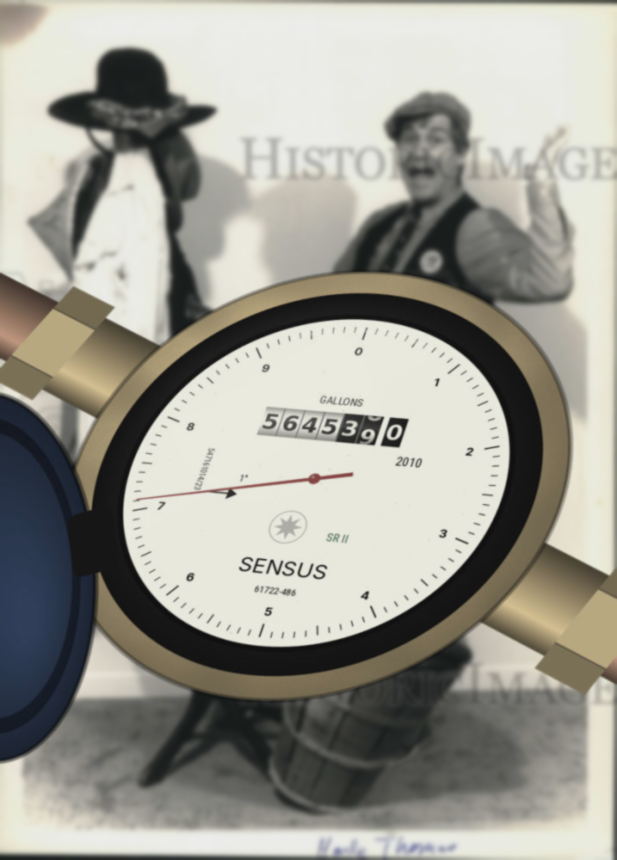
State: 5645387.1 gal
